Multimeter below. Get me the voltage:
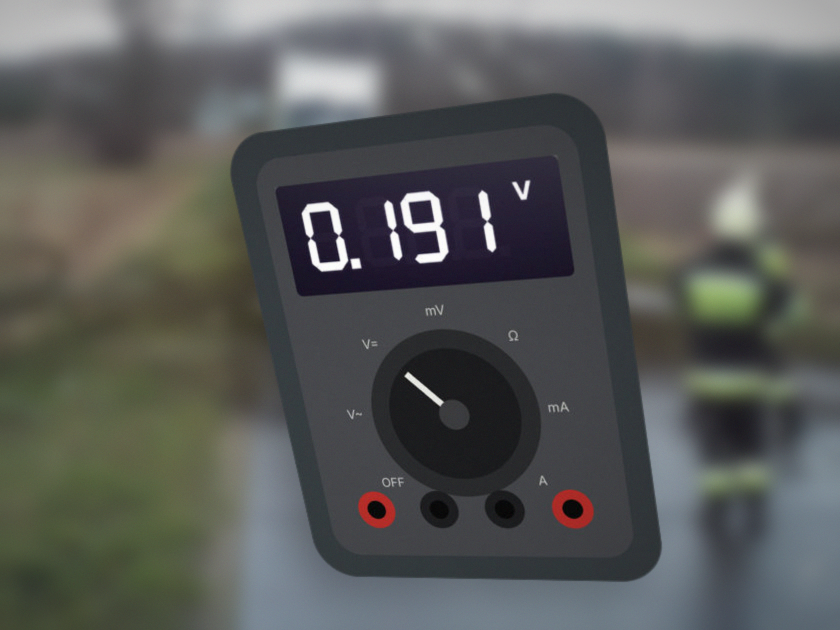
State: 0.191 V
